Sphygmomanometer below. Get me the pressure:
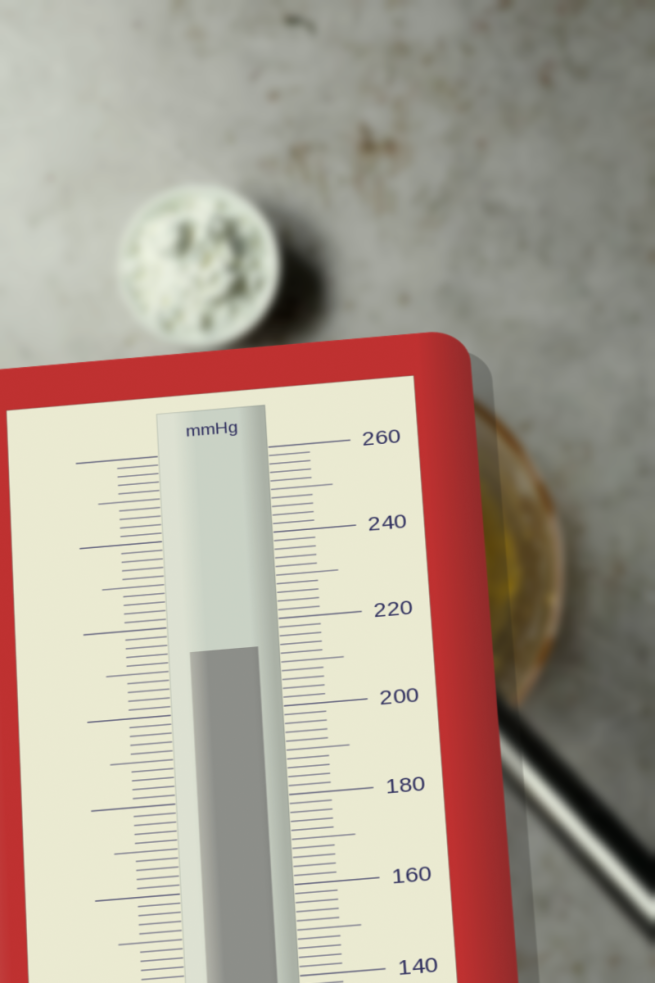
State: 214 mmHg
